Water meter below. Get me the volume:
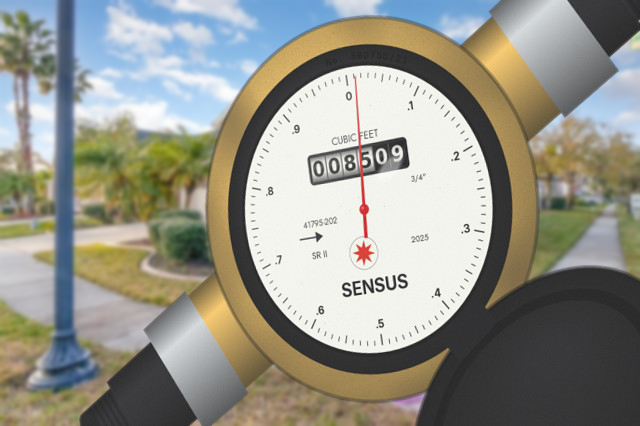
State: 8509.01 ft³
